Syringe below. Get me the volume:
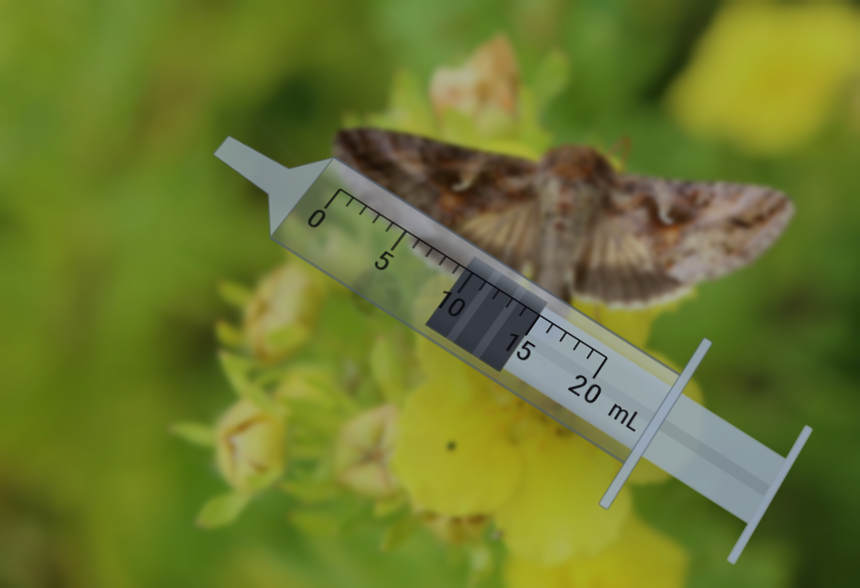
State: 9.5 mL
